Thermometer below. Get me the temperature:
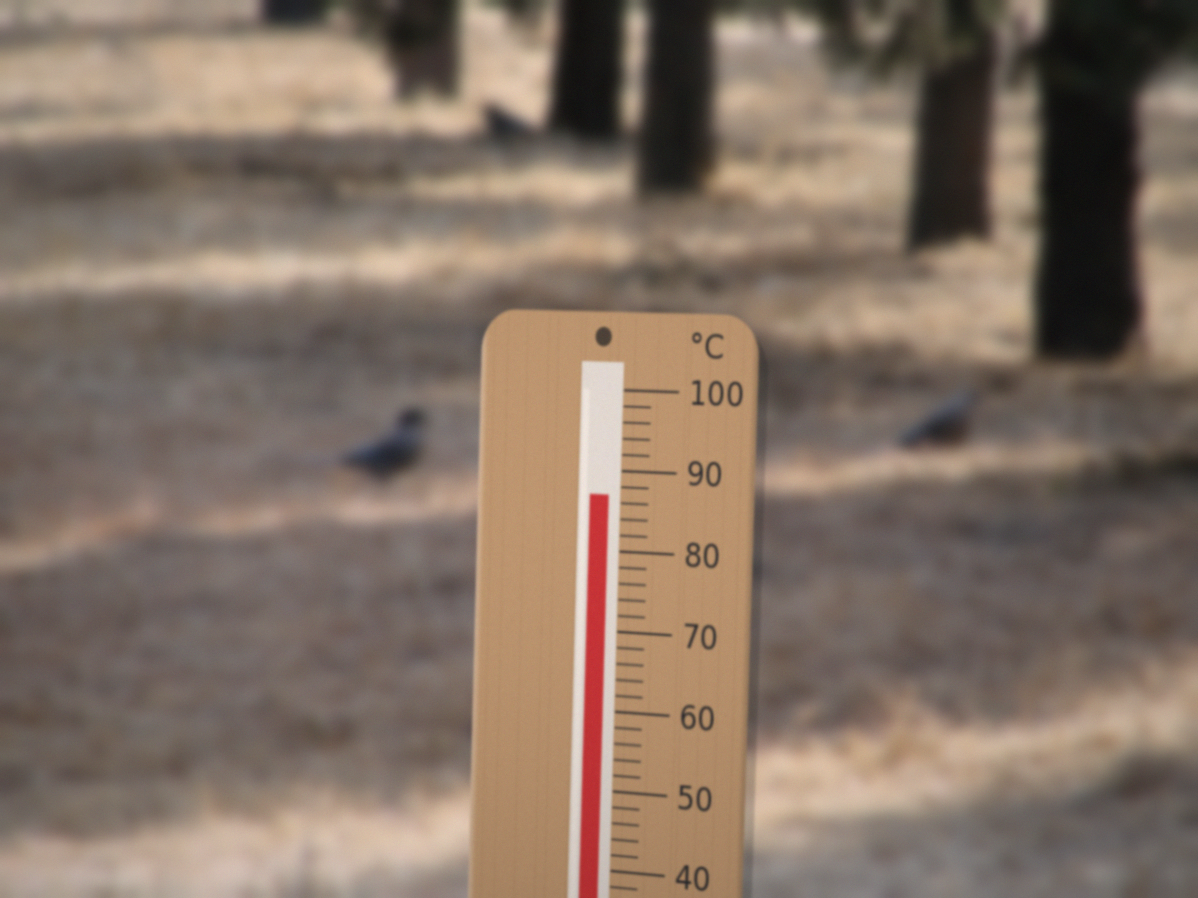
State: 87 °C
